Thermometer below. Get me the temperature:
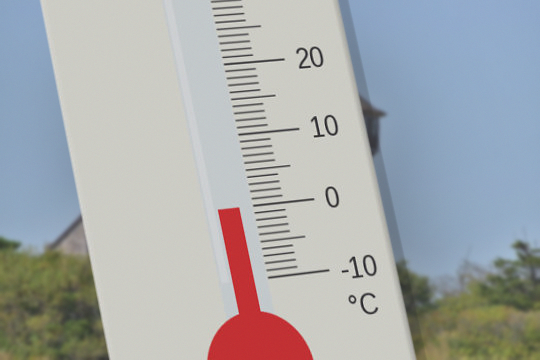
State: 0 °C
